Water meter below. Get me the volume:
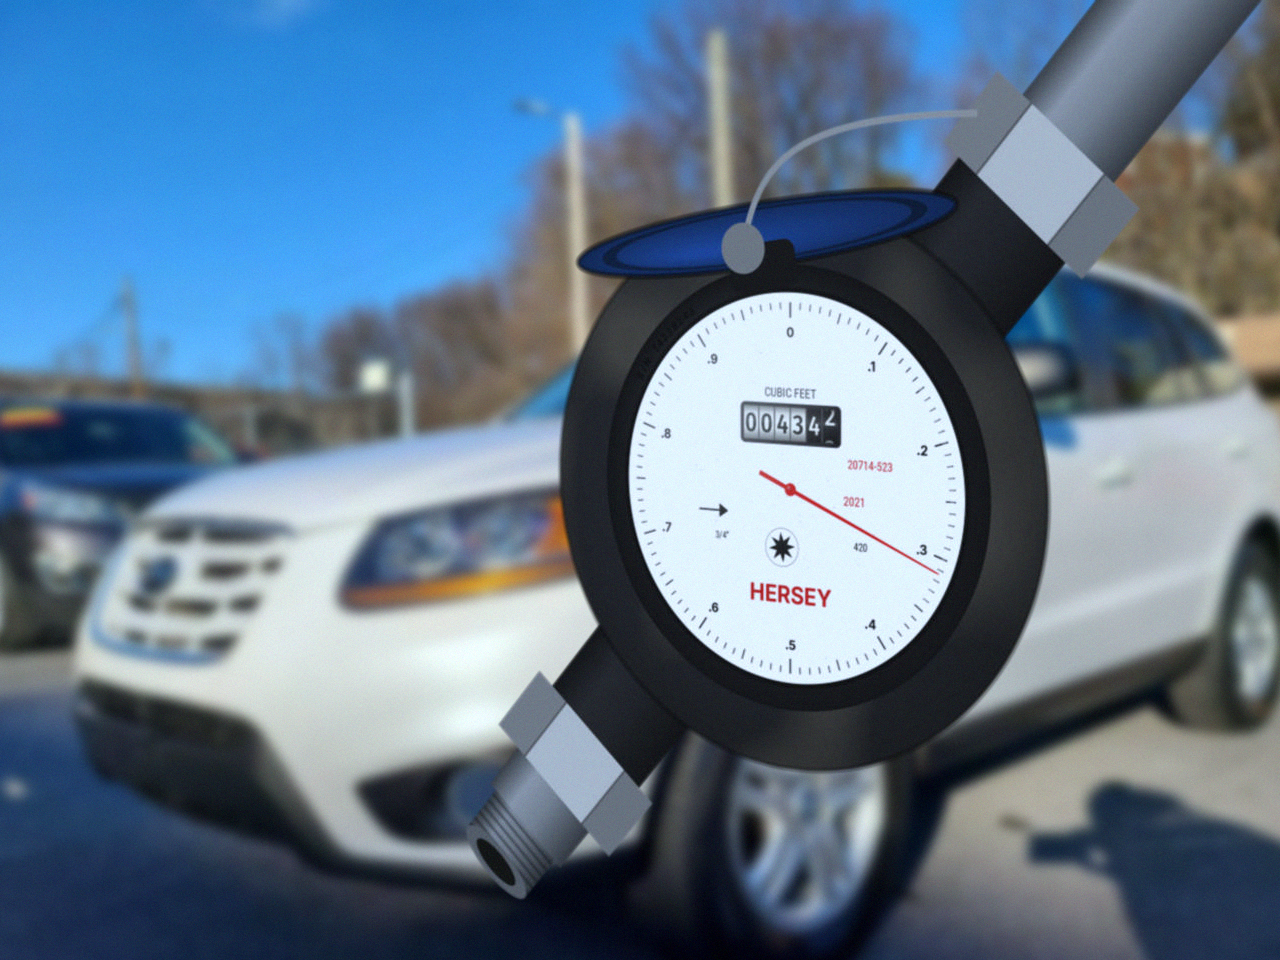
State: 4342.31 ft³
